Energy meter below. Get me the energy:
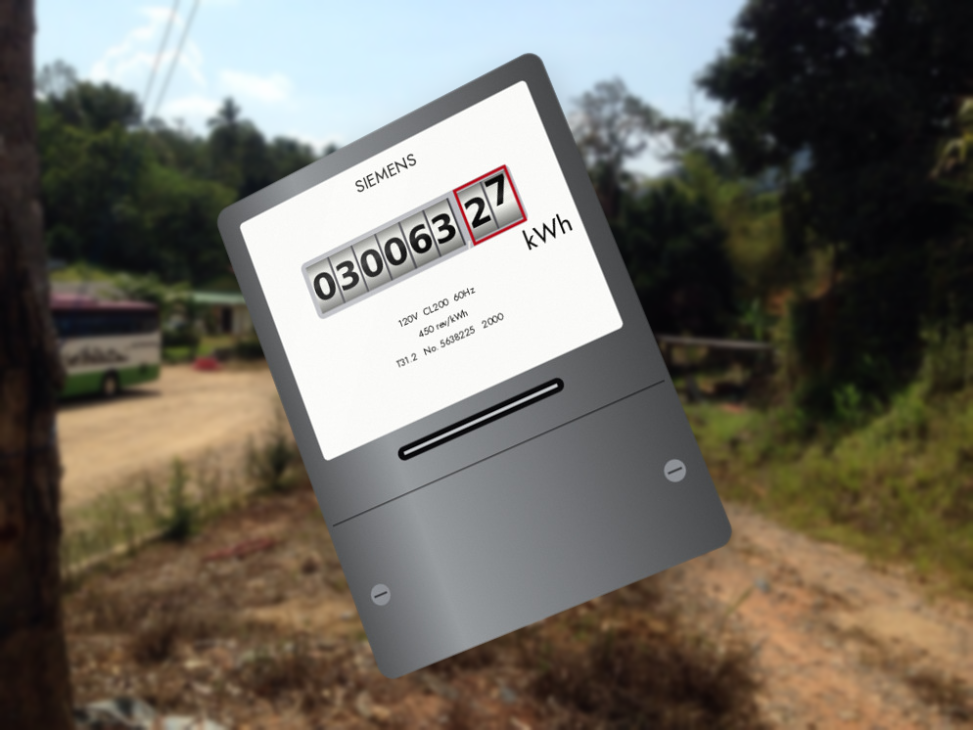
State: 30063.27 kWh
